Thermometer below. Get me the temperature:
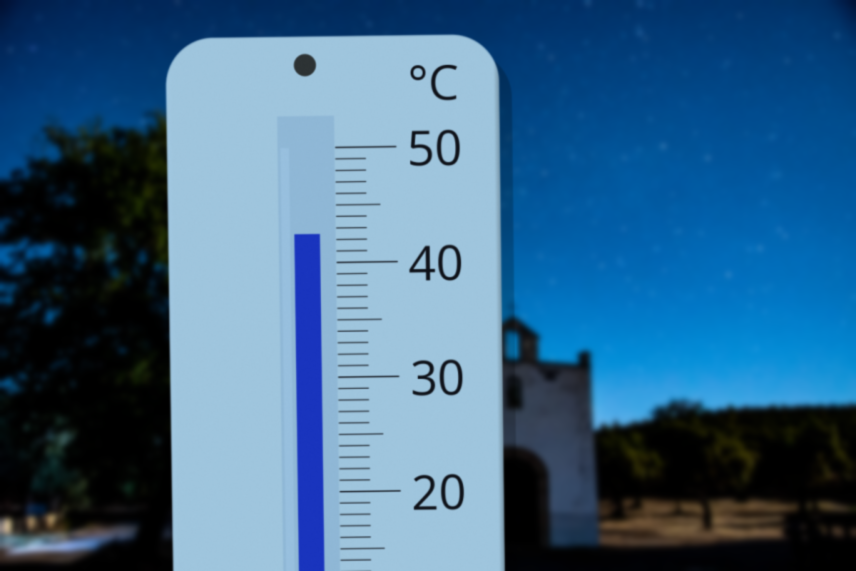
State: 42.5 °C
